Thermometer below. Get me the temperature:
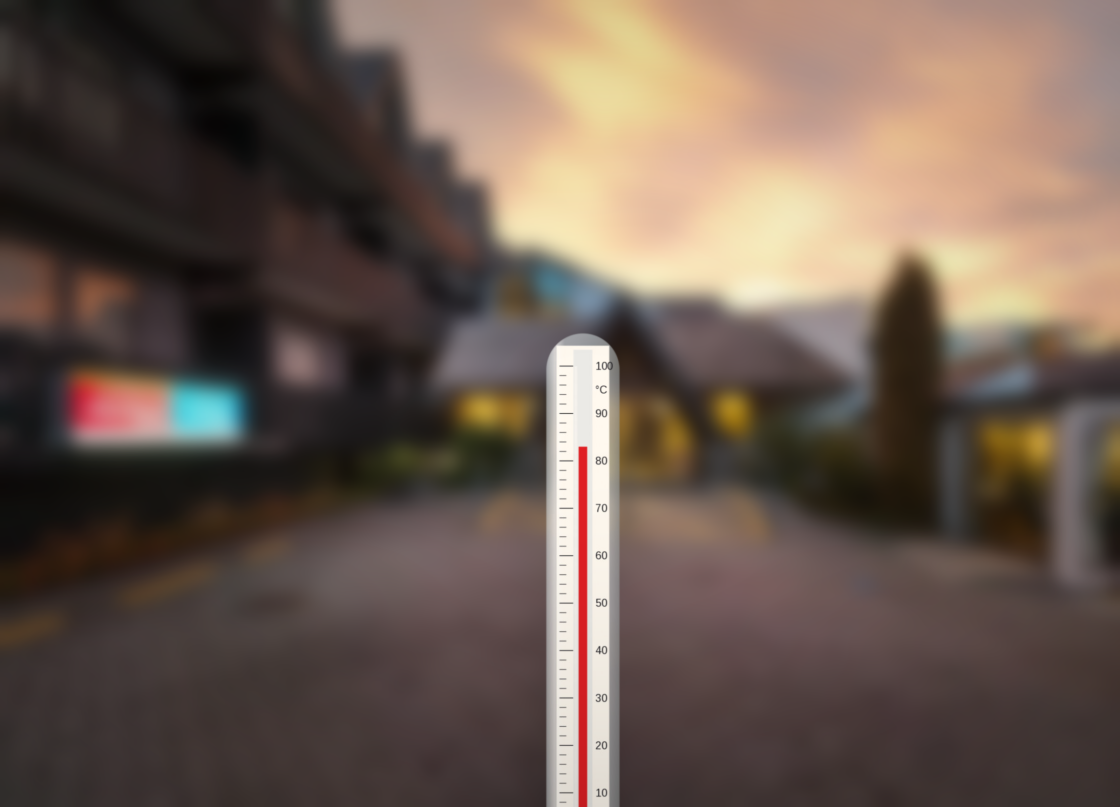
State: 83 °C
